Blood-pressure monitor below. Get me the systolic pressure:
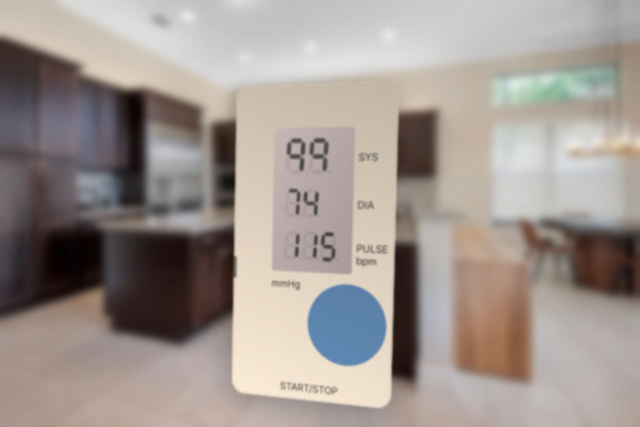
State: 99 mmHg
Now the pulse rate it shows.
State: 115 bpm
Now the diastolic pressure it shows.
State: 74 mmHg
